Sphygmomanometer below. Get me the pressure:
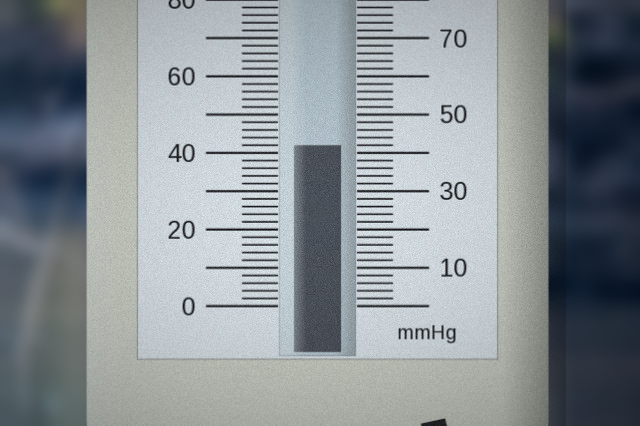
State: 42 mmHg
